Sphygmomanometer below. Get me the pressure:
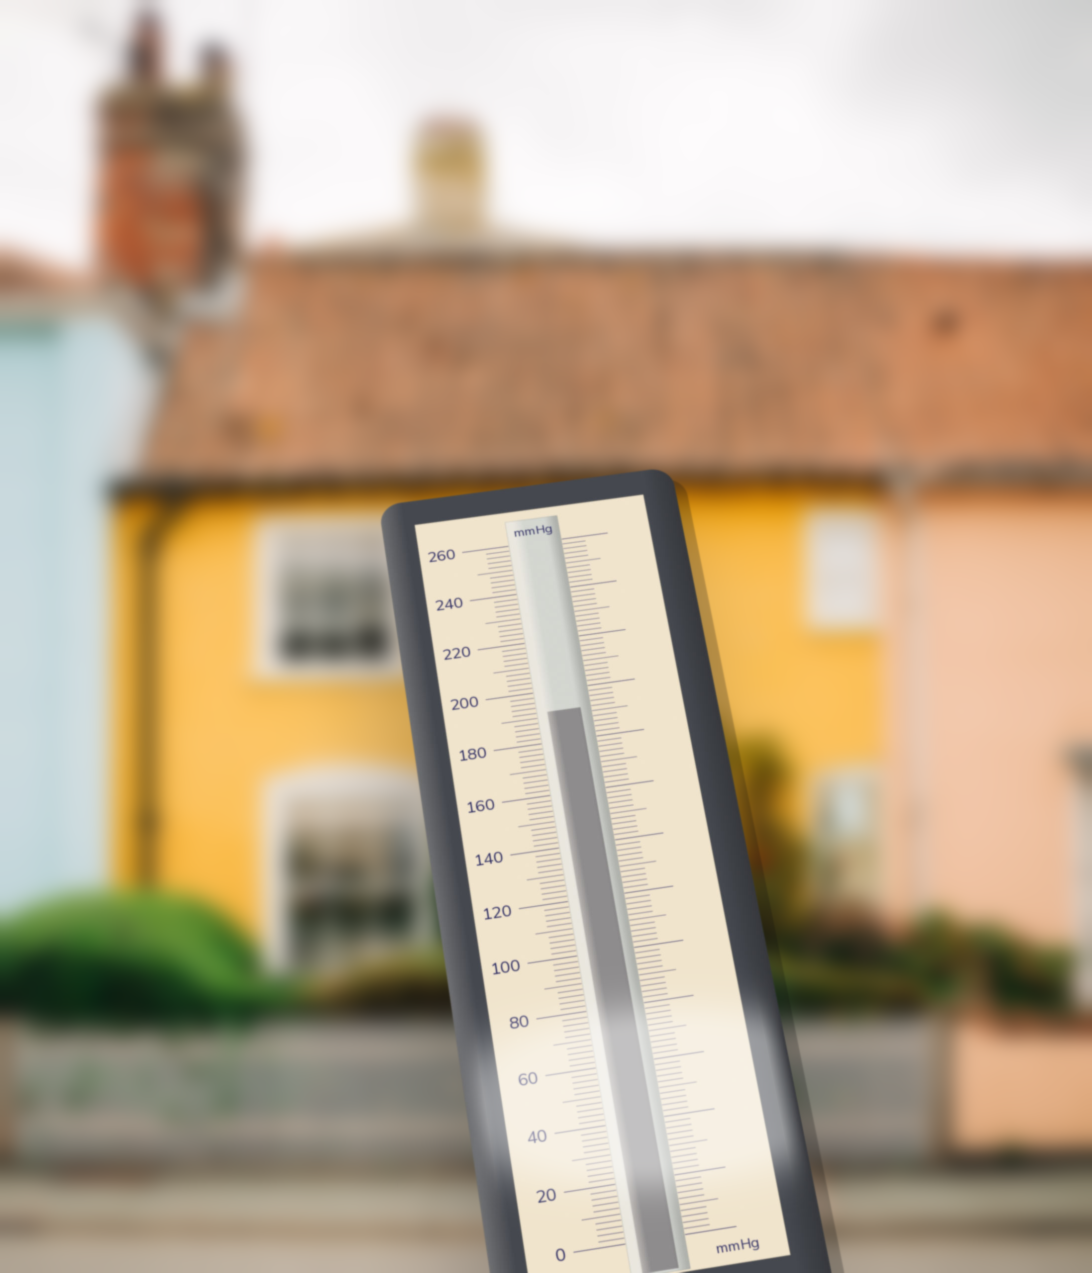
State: 192 mmHg
